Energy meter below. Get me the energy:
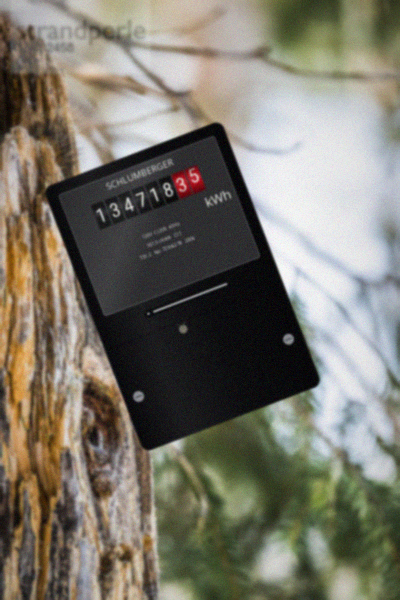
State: 134718.35 kWh
